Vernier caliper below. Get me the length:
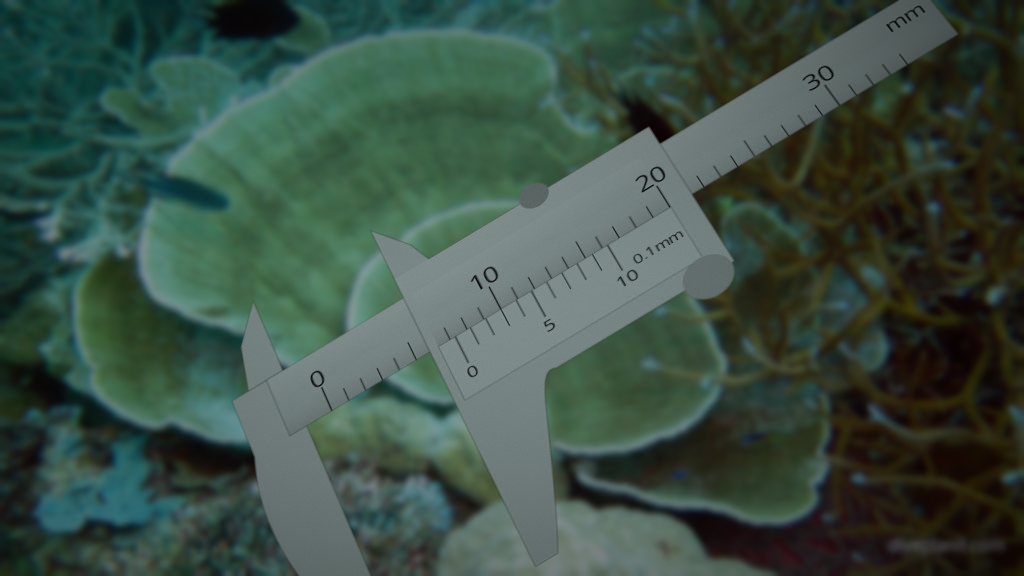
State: 7.3 mm
